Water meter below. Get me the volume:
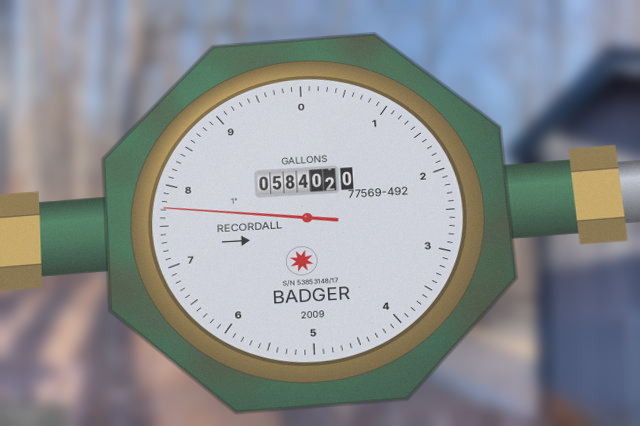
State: 584017.7 gal
